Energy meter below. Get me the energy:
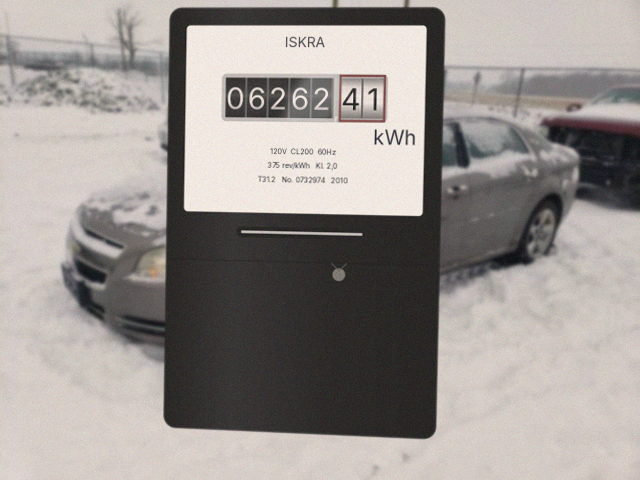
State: 6262.41 kWh
